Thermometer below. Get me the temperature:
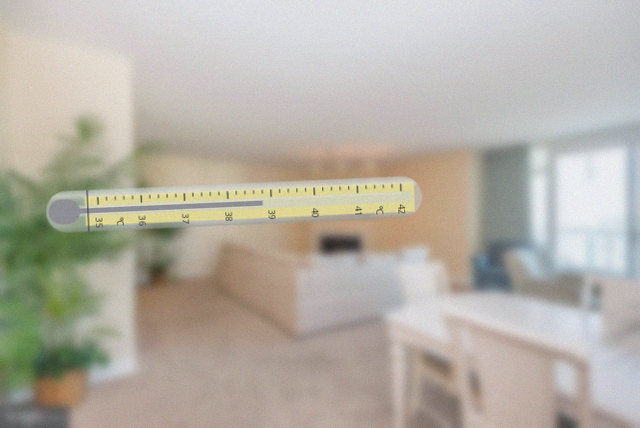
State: 38.8 °C
